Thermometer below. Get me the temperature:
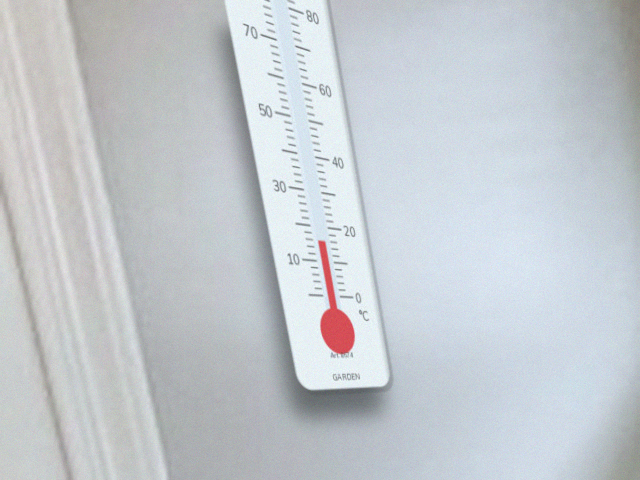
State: 16 °C
